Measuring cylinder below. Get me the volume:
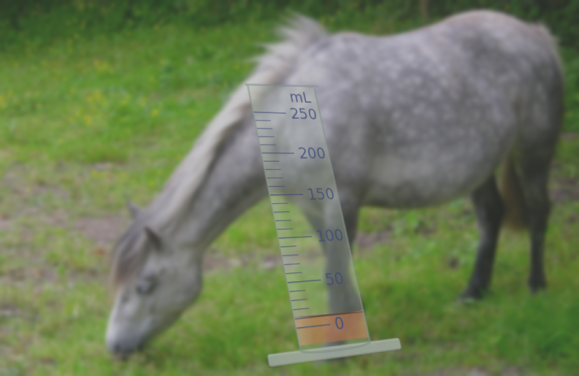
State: 10 mL
